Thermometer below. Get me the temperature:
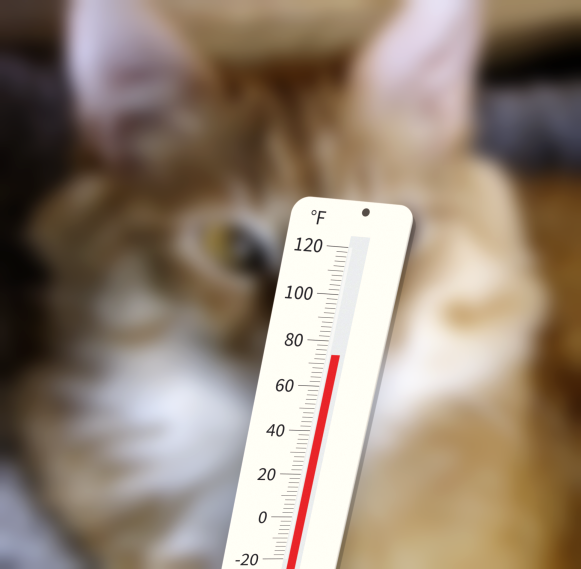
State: 74 °F
